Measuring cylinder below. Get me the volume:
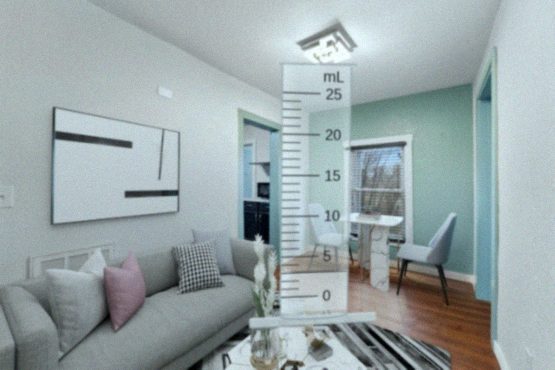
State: 3 mL
